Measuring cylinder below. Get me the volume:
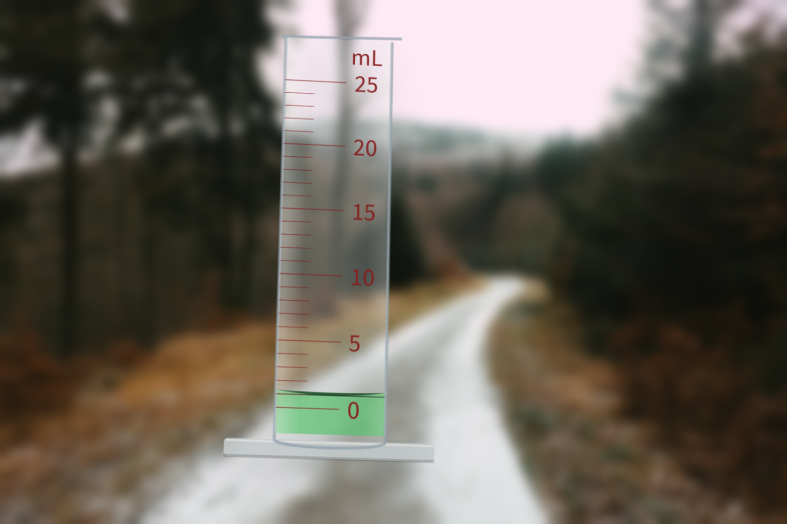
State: 1 mL
